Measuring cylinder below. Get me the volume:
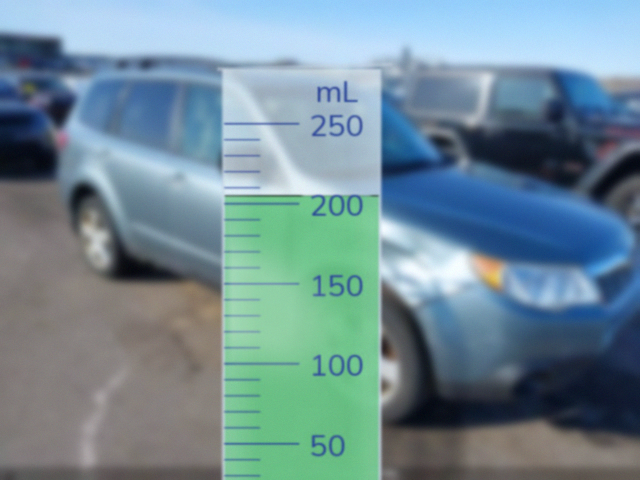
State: 205 mL
